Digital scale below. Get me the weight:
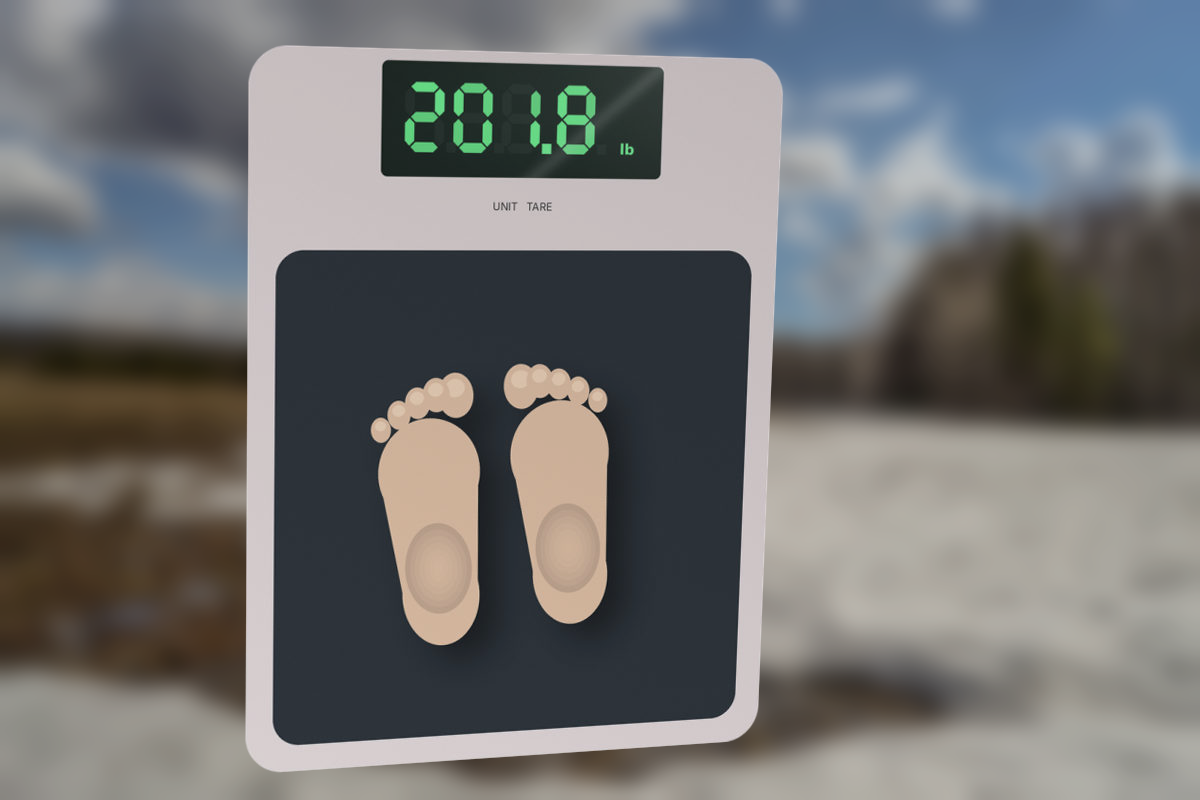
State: 201.8 lb
